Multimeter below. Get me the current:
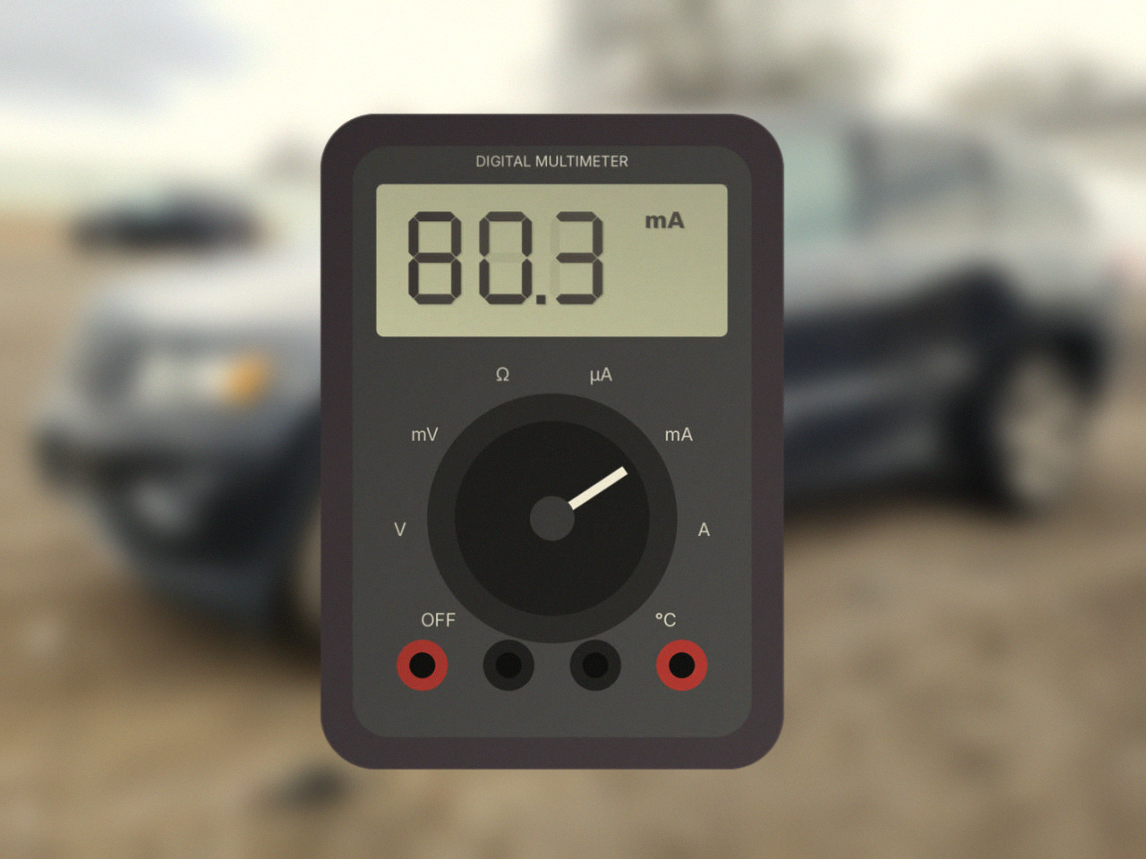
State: 80.3 mA
